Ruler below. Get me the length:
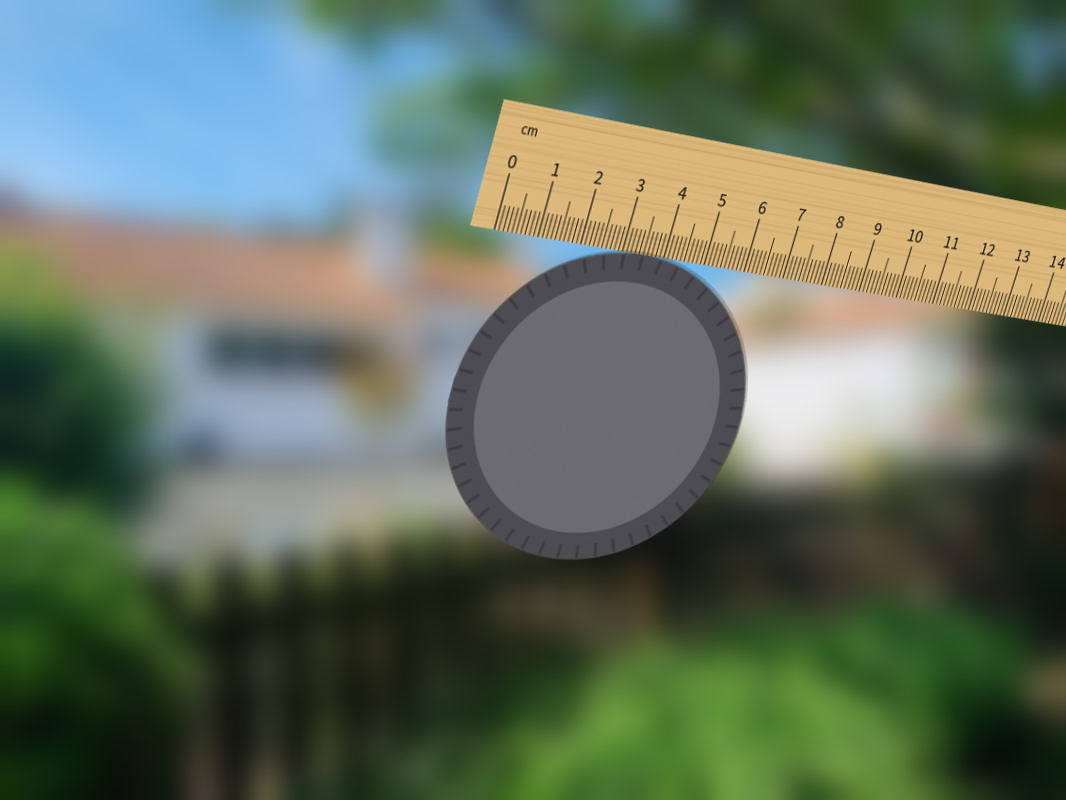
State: 7 cm
